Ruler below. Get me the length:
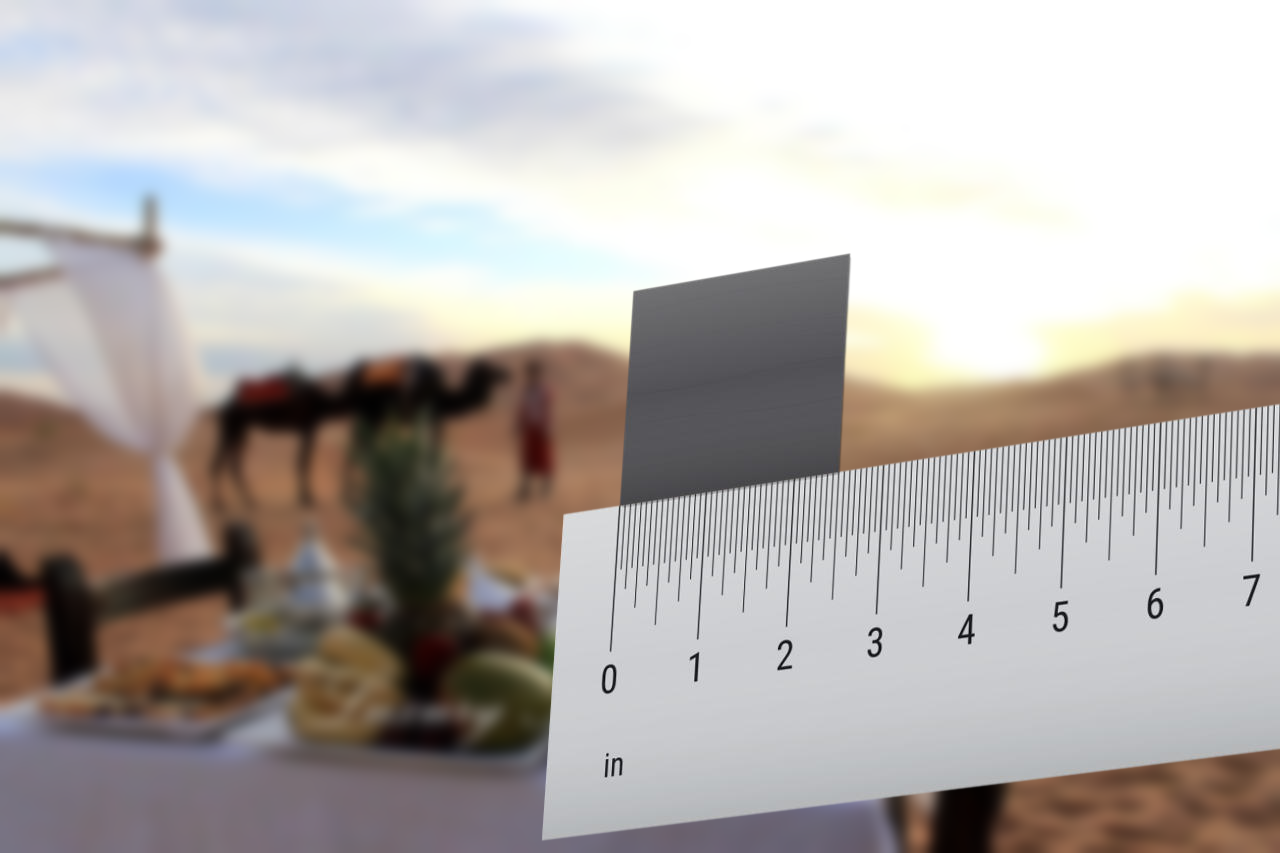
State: 2.5 in
